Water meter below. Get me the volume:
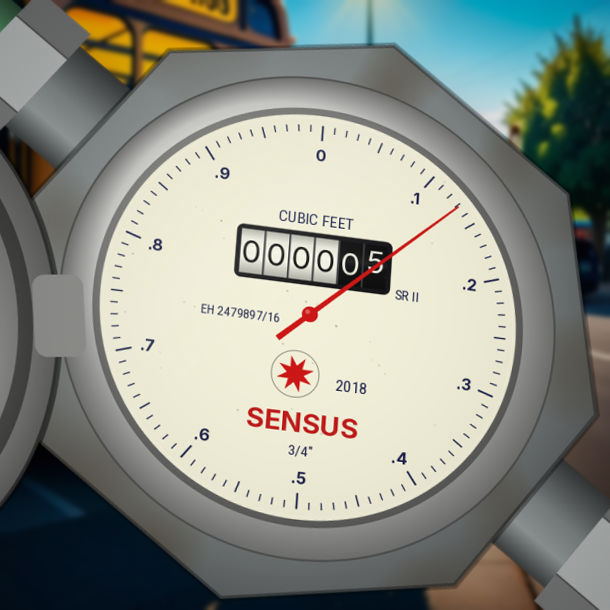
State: 5.13 ft³
